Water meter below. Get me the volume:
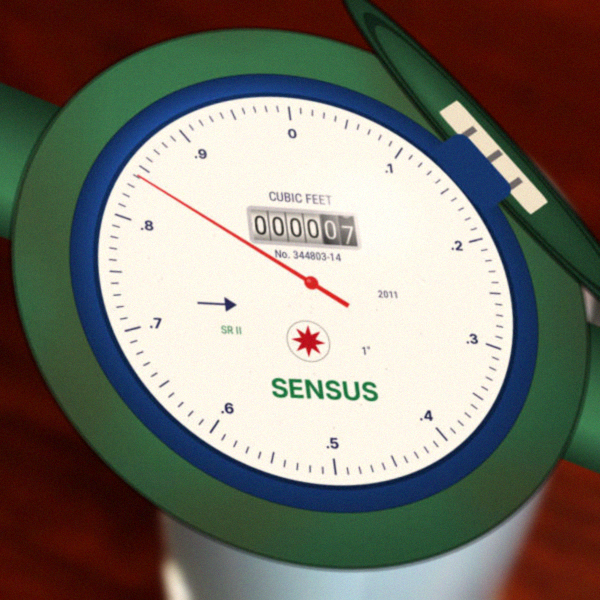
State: 6.84 ft³
